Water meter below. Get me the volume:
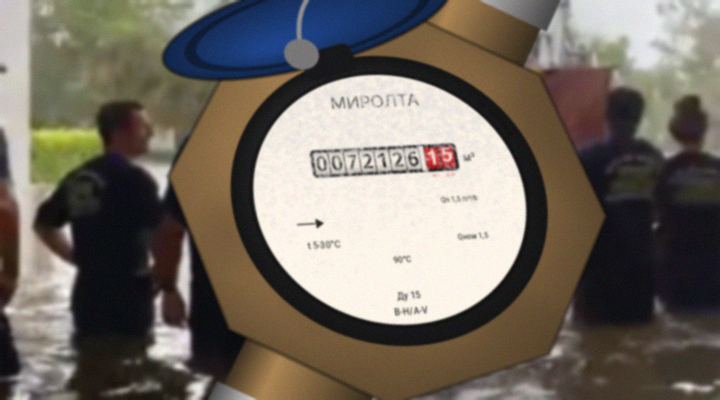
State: 72126.15 m³
